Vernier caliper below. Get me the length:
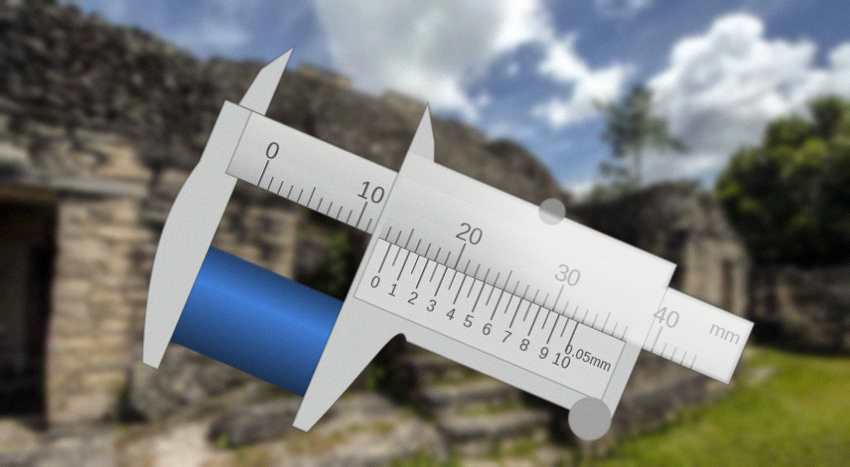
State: 13.6 mm
